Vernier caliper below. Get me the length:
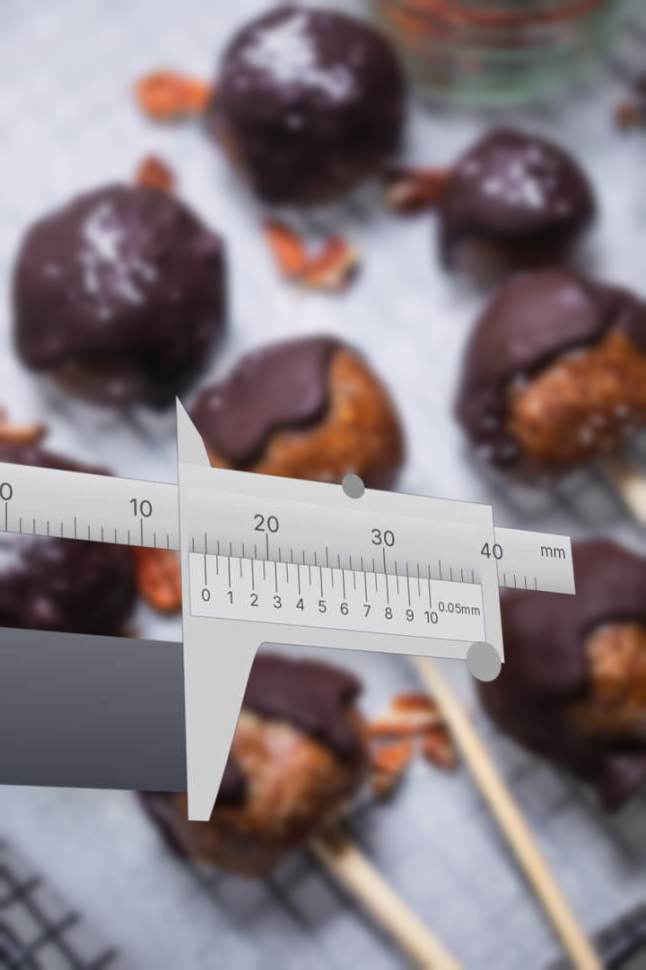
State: 14.9 mm
